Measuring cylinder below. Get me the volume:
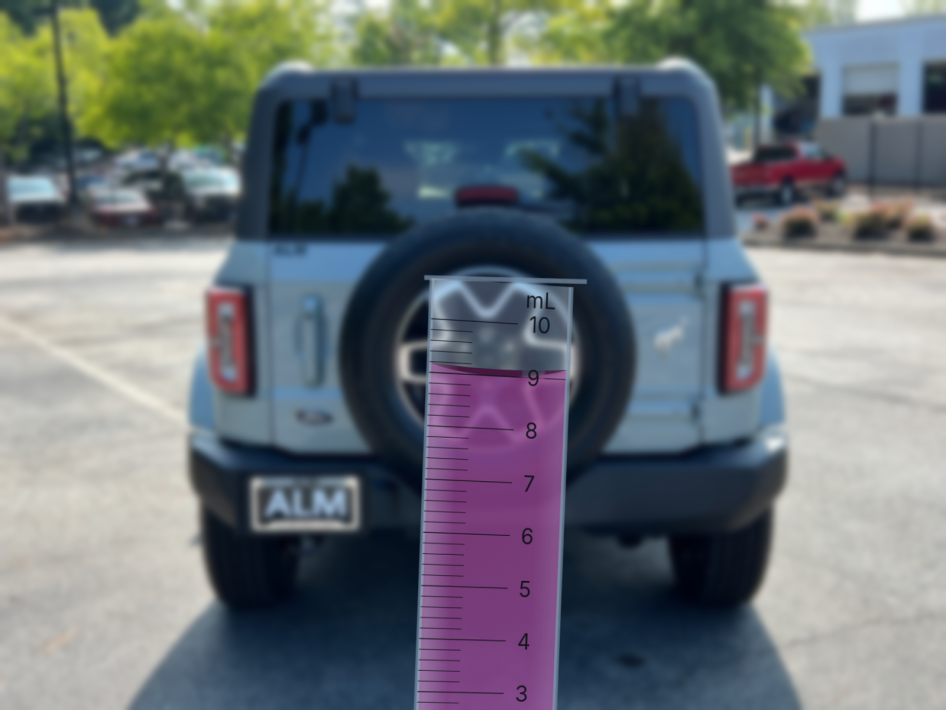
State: 9 mL
